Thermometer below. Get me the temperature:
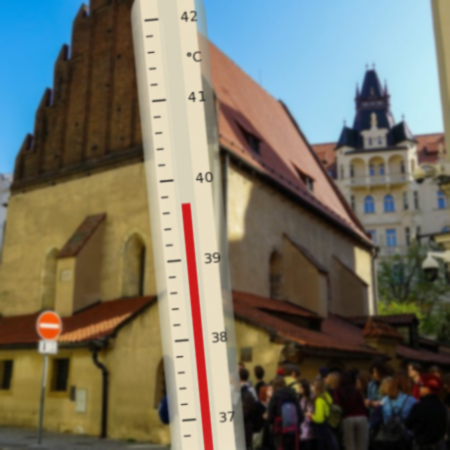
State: 39.7 °C
